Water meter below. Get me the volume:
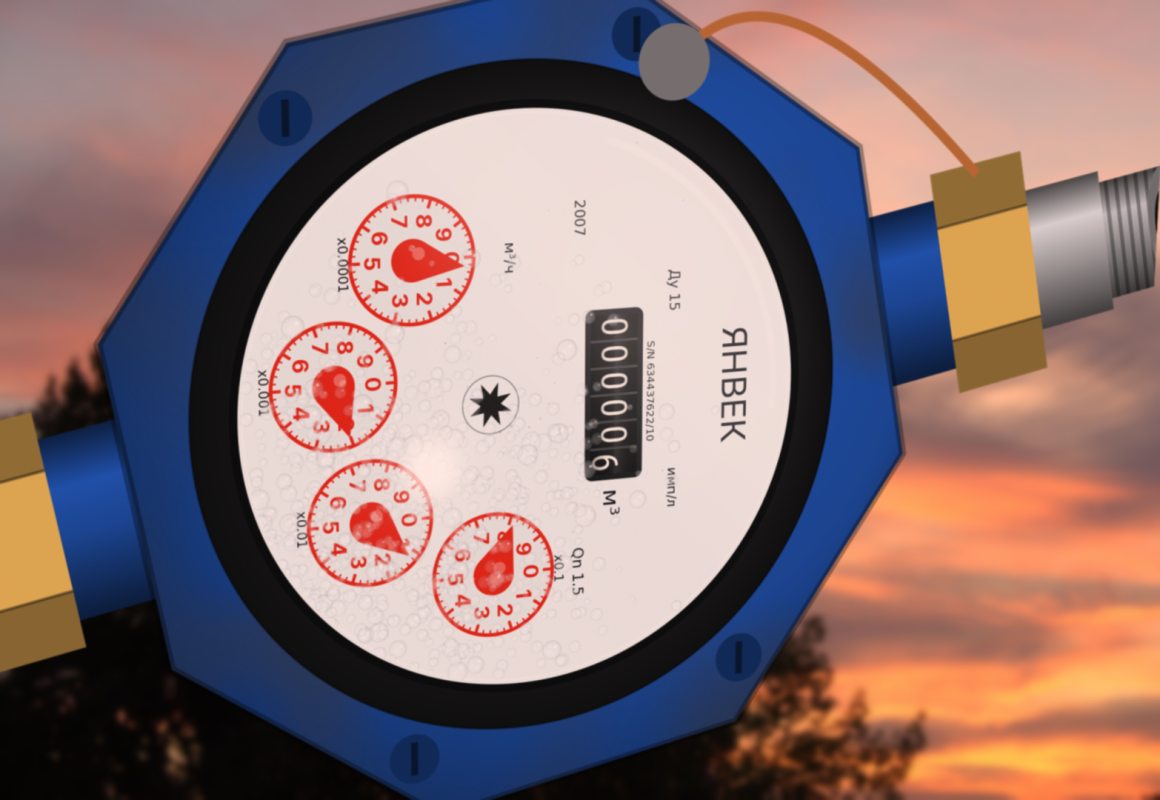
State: 5.8120 m³
